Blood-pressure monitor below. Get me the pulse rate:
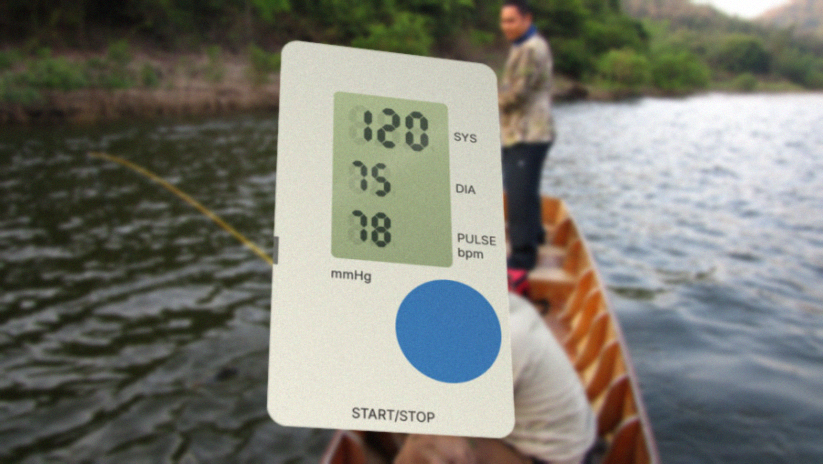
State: 78 bpm
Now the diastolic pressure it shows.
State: 75 mmHg
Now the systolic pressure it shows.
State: 120 mmHg
